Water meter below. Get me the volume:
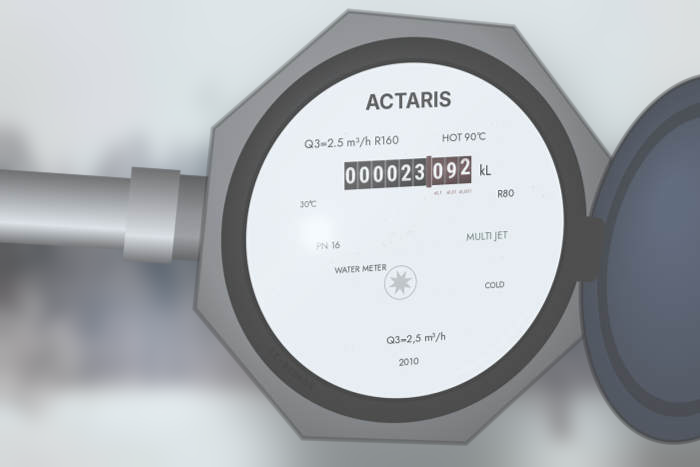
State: 23.092 kL
